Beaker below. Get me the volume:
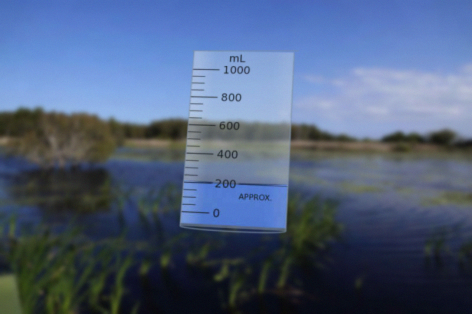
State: 200 mL
